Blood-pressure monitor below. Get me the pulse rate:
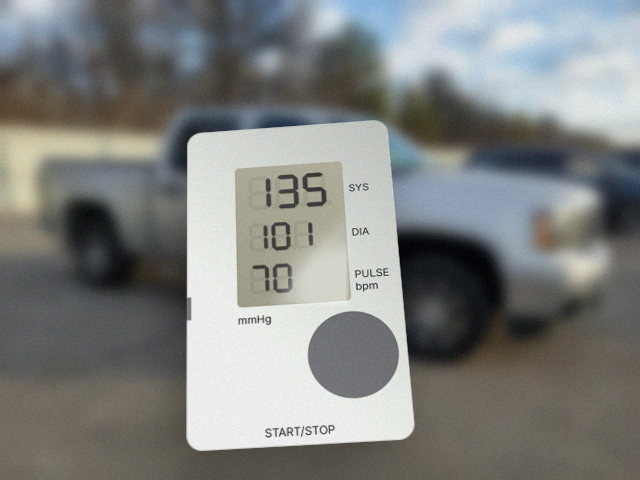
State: 70 bpm
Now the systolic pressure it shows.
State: 135 mmHg
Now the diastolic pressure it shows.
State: 101 mmHg
